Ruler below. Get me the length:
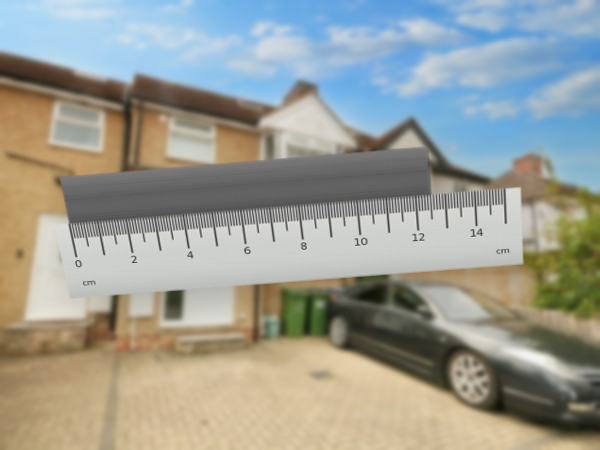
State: 12.5 cm
